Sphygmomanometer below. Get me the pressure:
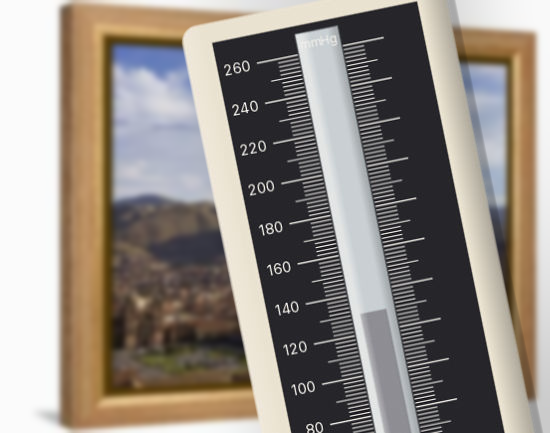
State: 130 mmHg
